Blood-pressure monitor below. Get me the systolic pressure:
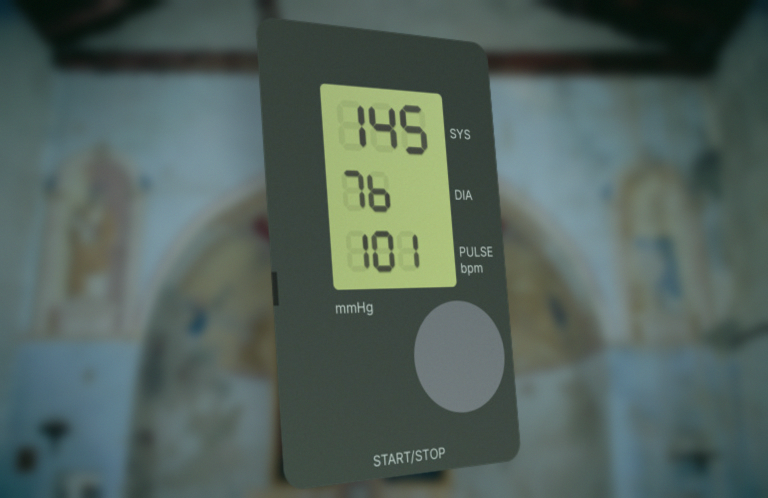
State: 145 mmHg
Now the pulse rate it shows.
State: 101 bpm
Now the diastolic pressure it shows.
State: 76 mmHg
